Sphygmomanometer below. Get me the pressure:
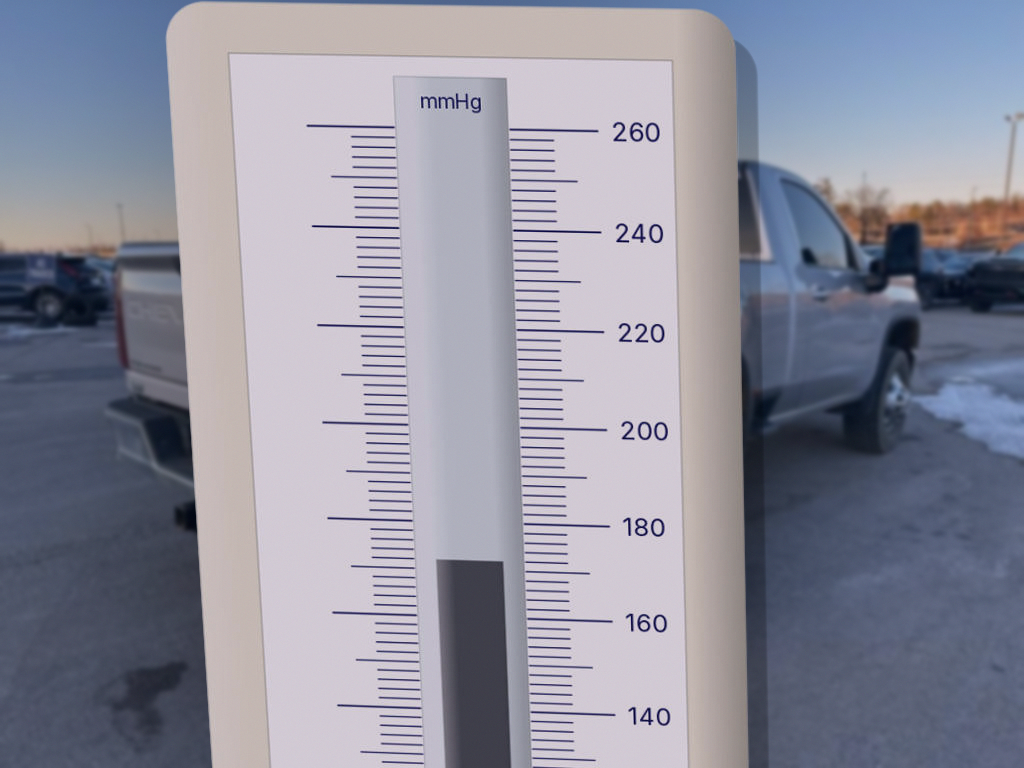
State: 172 mmHg
